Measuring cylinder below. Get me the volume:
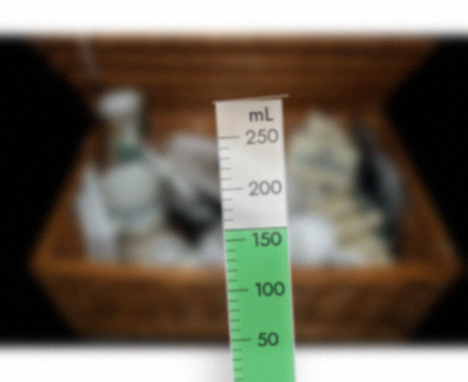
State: 160 mL
